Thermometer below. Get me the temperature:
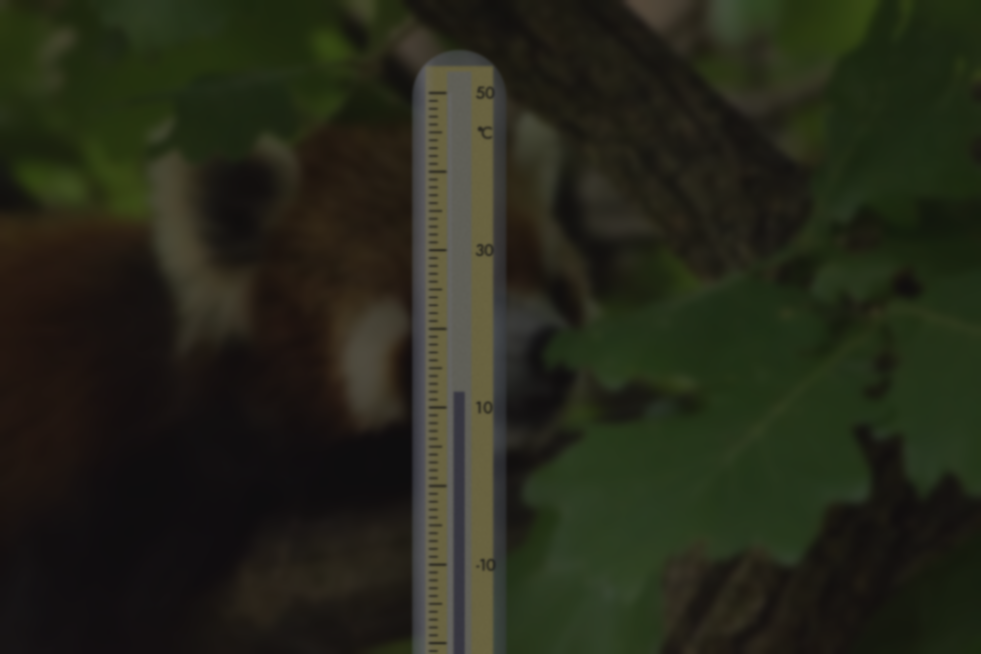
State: 12 °C
